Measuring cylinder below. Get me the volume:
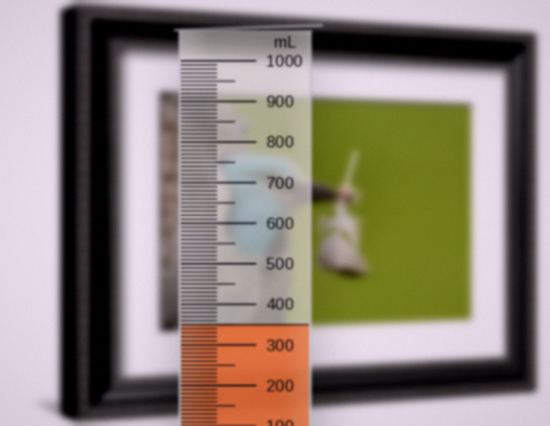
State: 350 mL
